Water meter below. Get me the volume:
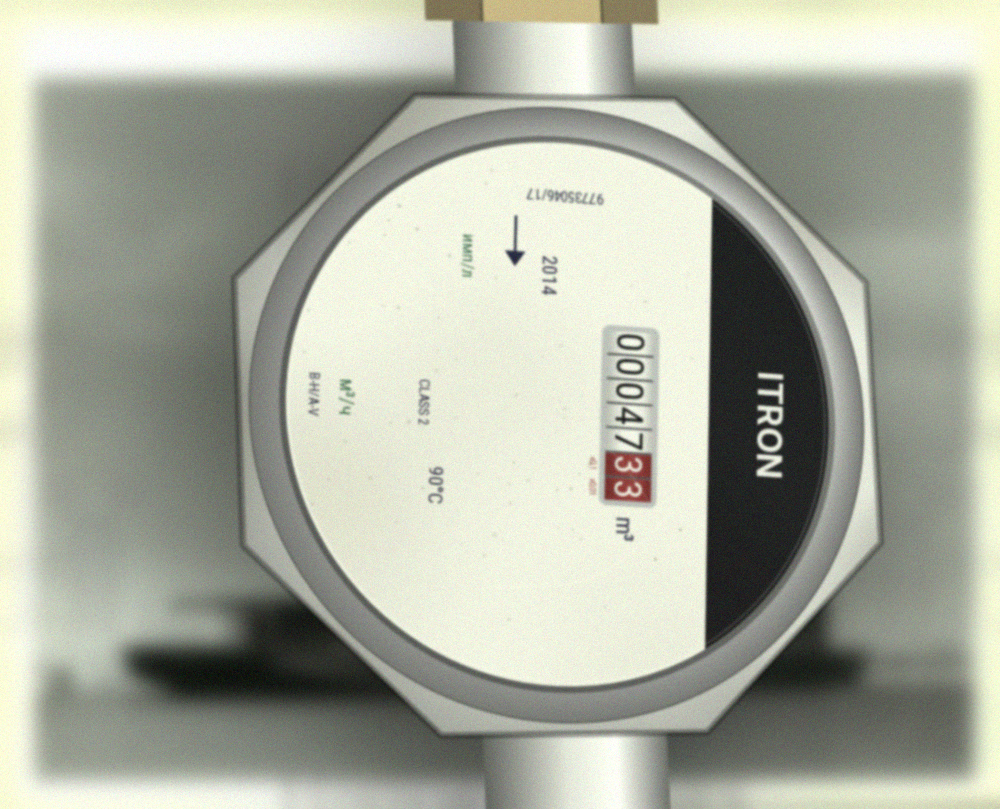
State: 47.33 m³
